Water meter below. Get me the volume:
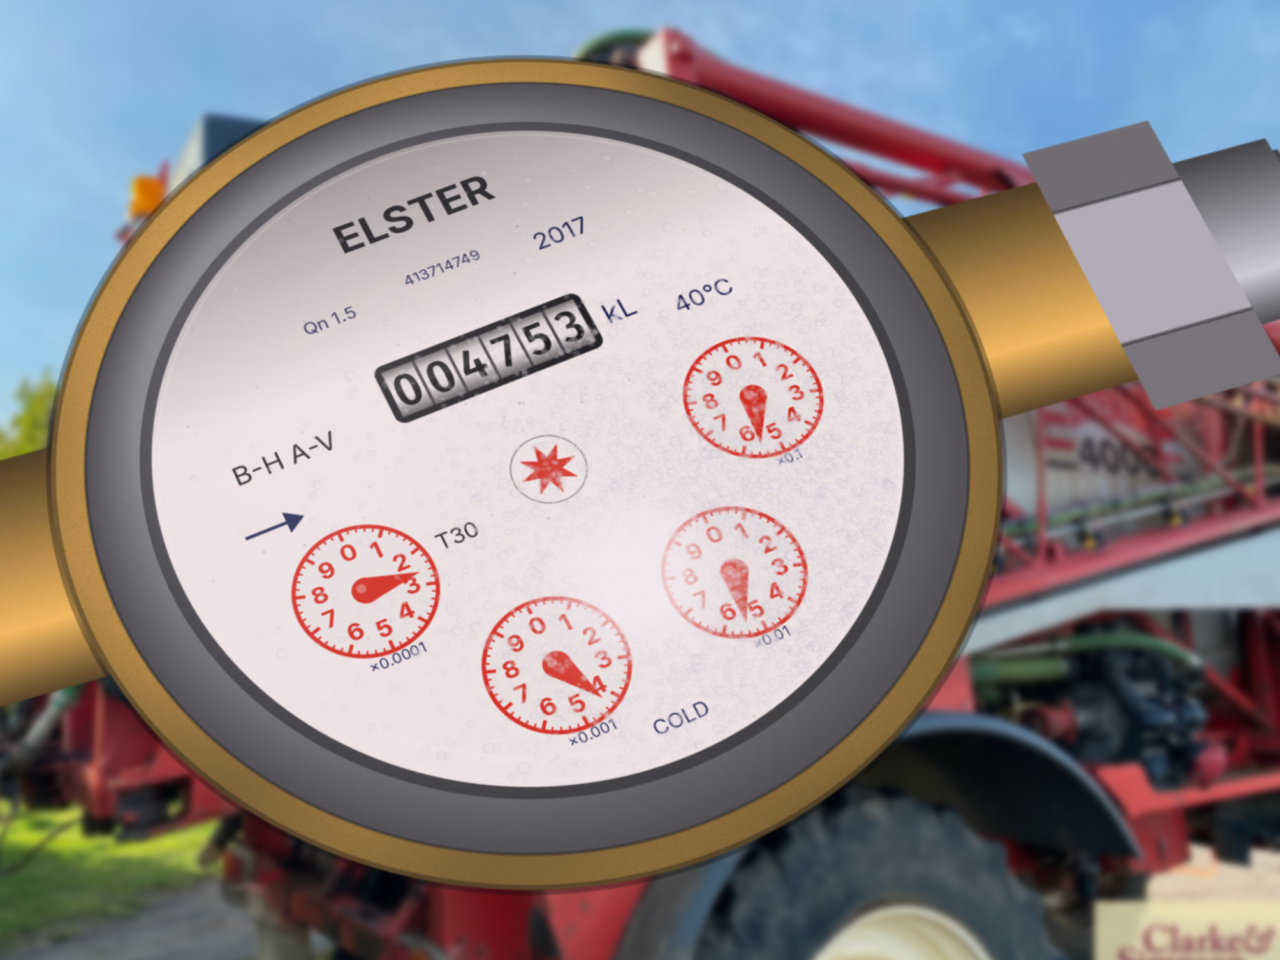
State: 4753.5542 kL
